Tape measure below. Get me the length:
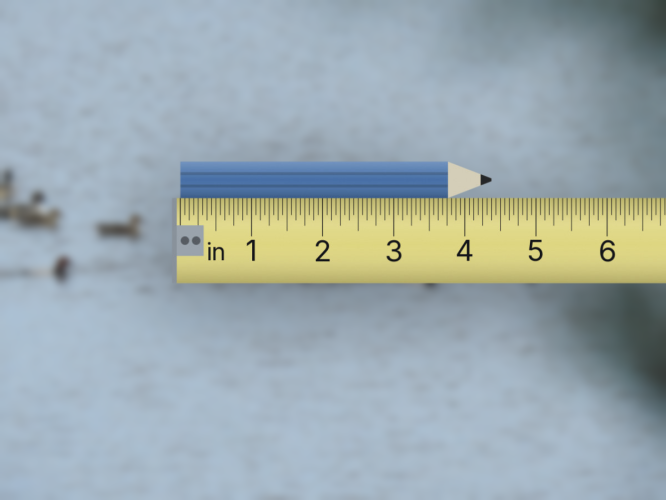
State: 4.375 in
